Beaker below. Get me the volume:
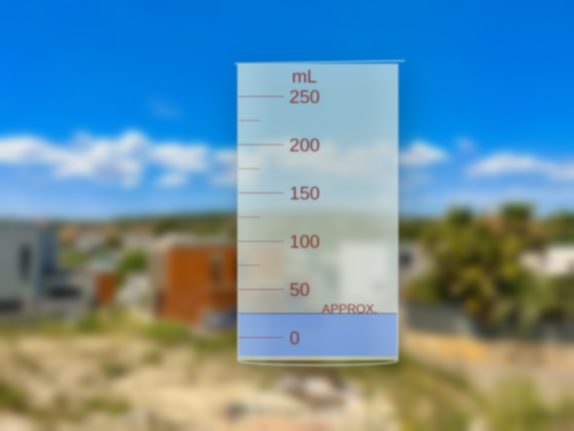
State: 25 mL
